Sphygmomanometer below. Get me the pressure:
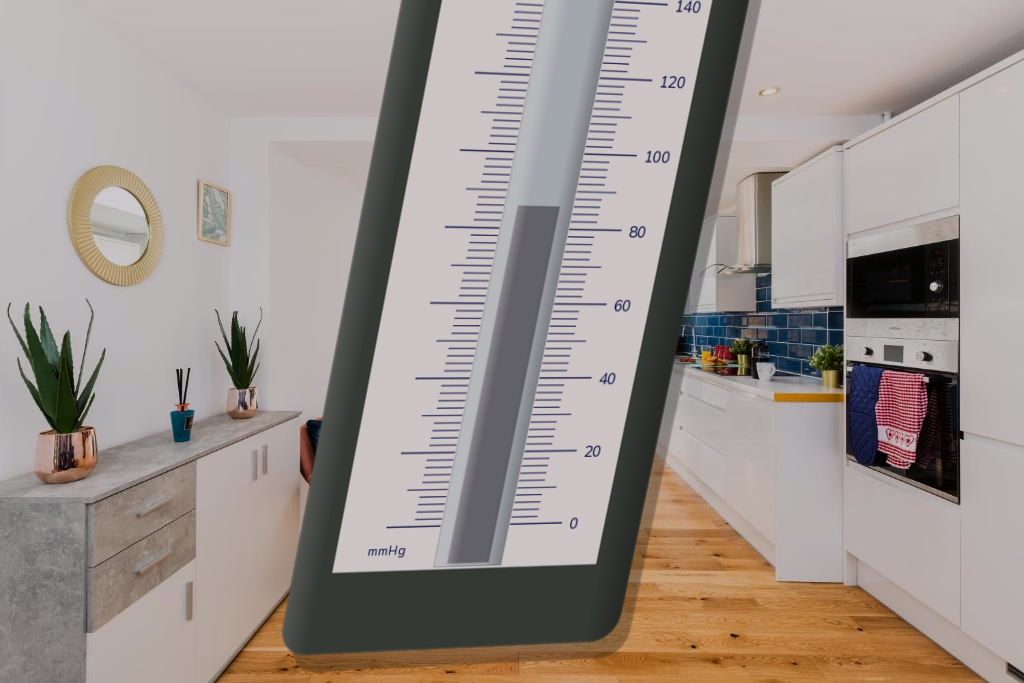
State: 86 mmHg
